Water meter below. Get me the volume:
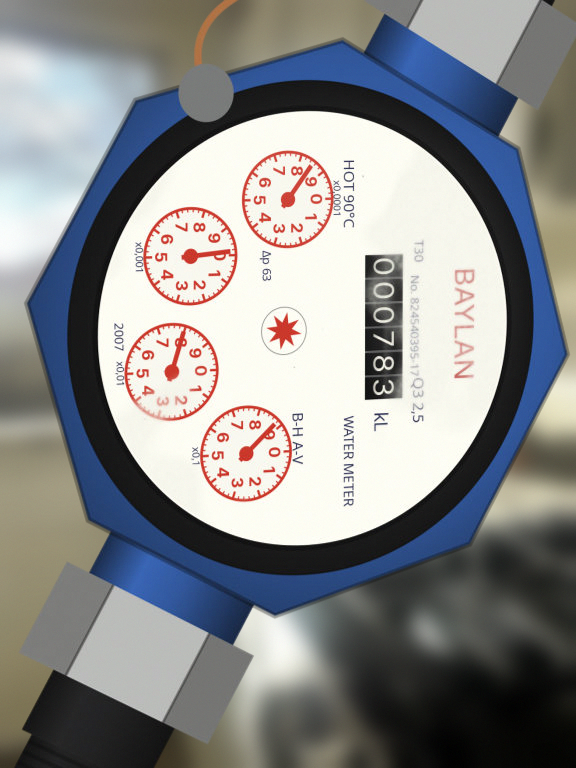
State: 783.8798 kL
